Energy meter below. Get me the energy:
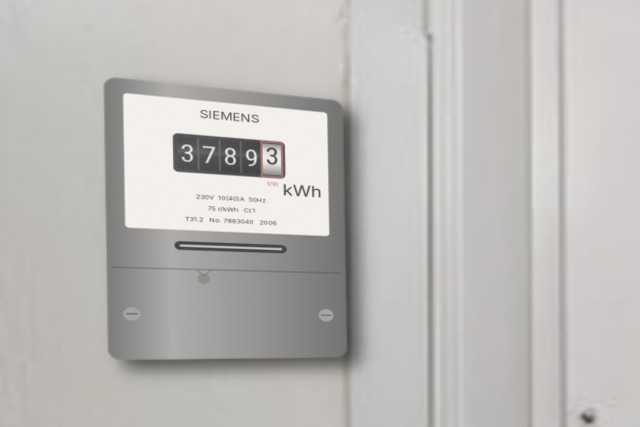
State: 3789.3 kWh
